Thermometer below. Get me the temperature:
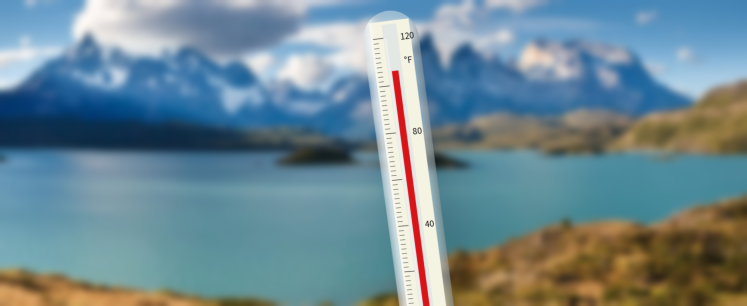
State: 106 °F
